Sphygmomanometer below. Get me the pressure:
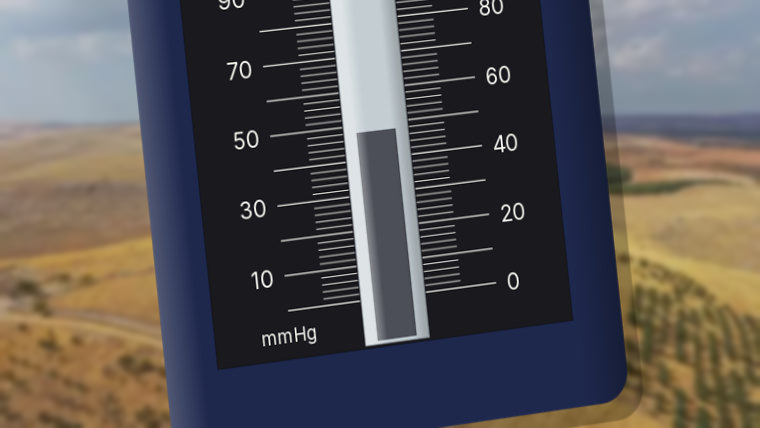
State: 48 mmHg
